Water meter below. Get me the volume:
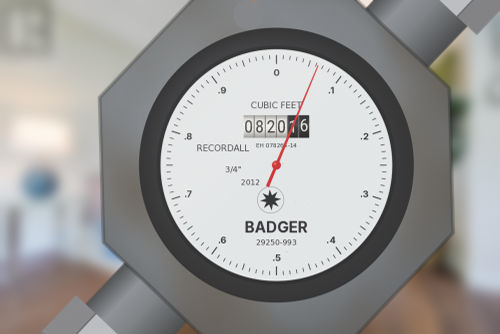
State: 82016.06 ft³
